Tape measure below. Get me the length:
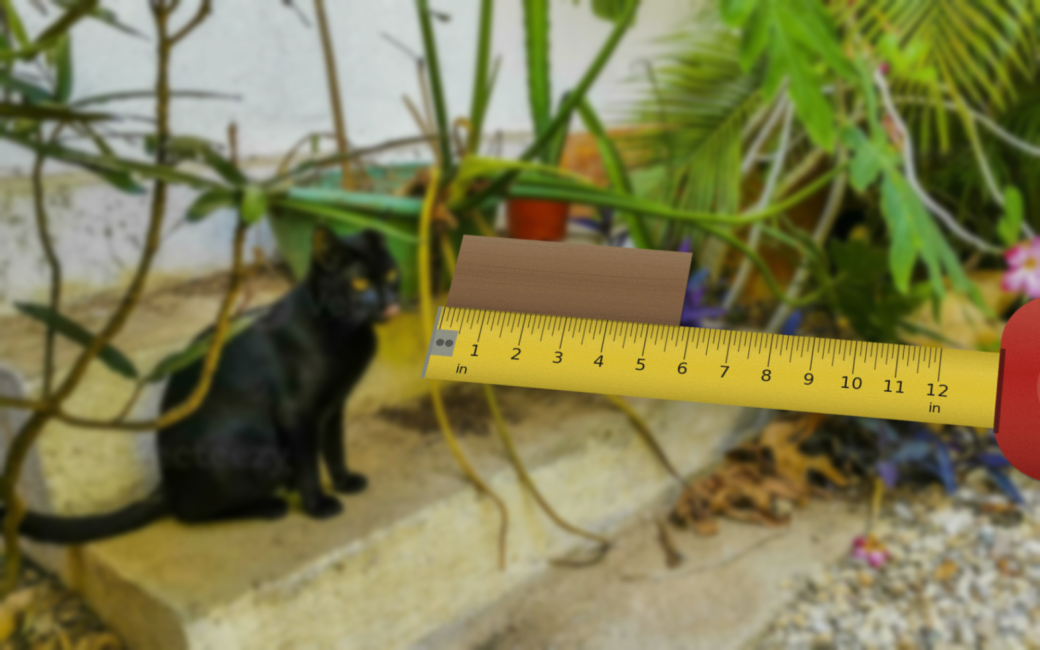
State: 5.75 in
